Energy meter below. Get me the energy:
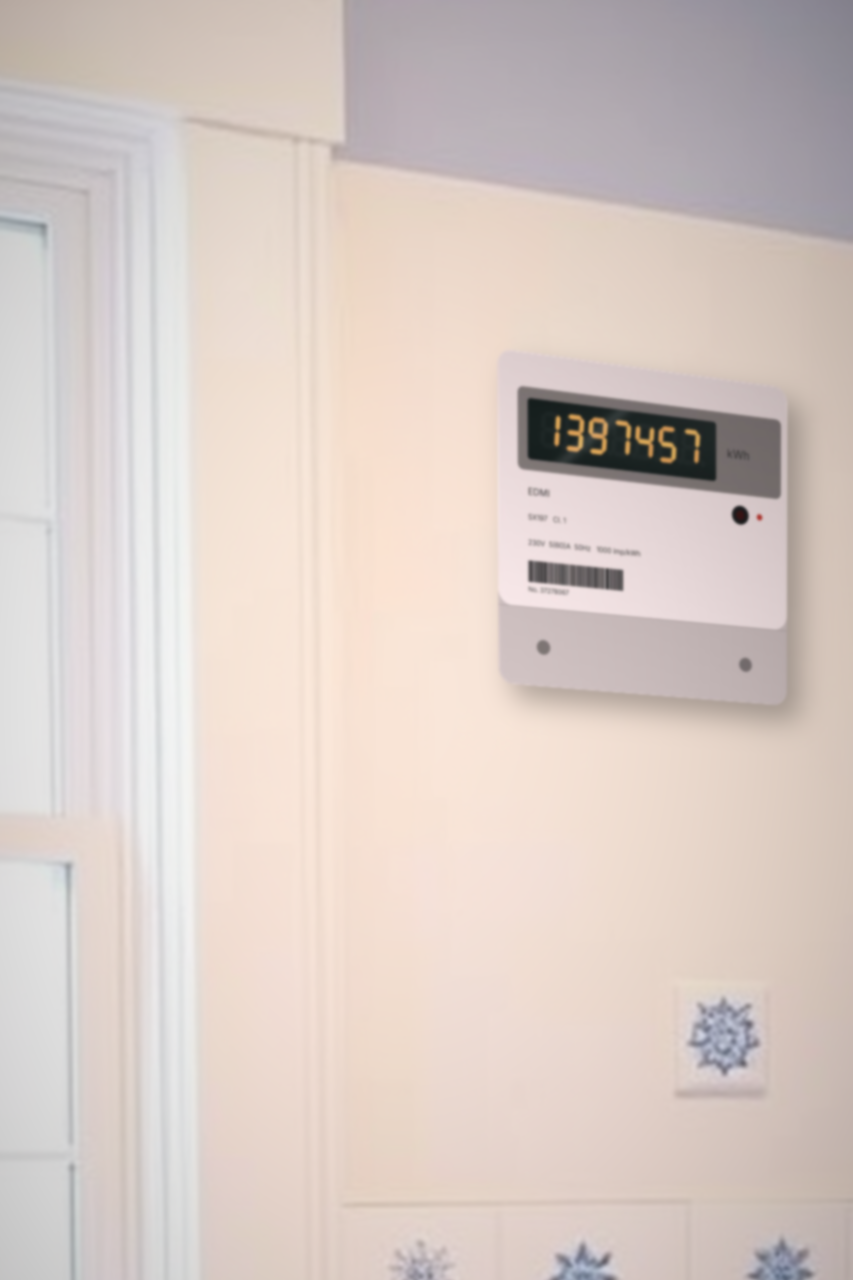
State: 1397457 kWh
